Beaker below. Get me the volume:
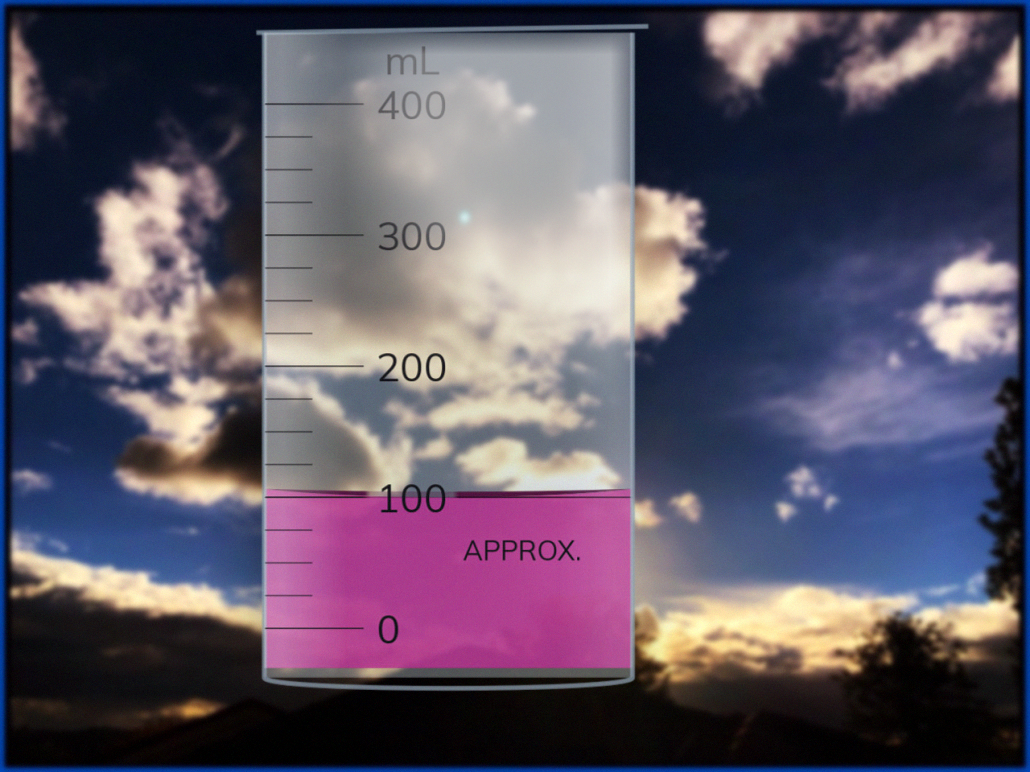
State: 100 mL
